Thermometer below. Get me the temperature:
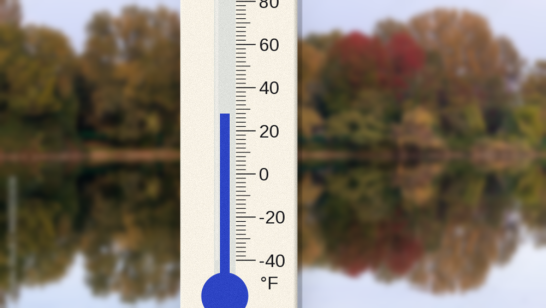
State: 28 °F
